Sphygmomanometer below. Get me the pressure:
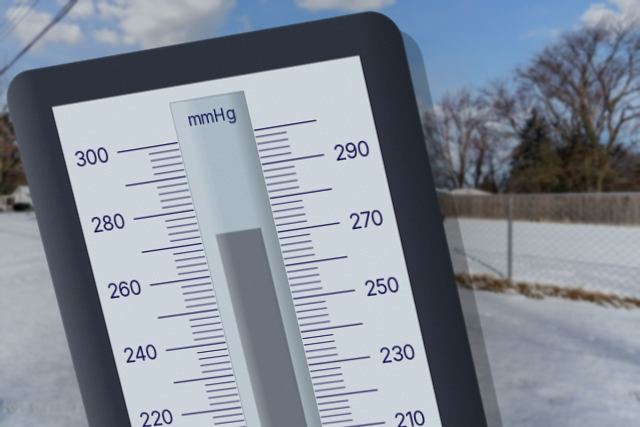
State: 272 mmHg
